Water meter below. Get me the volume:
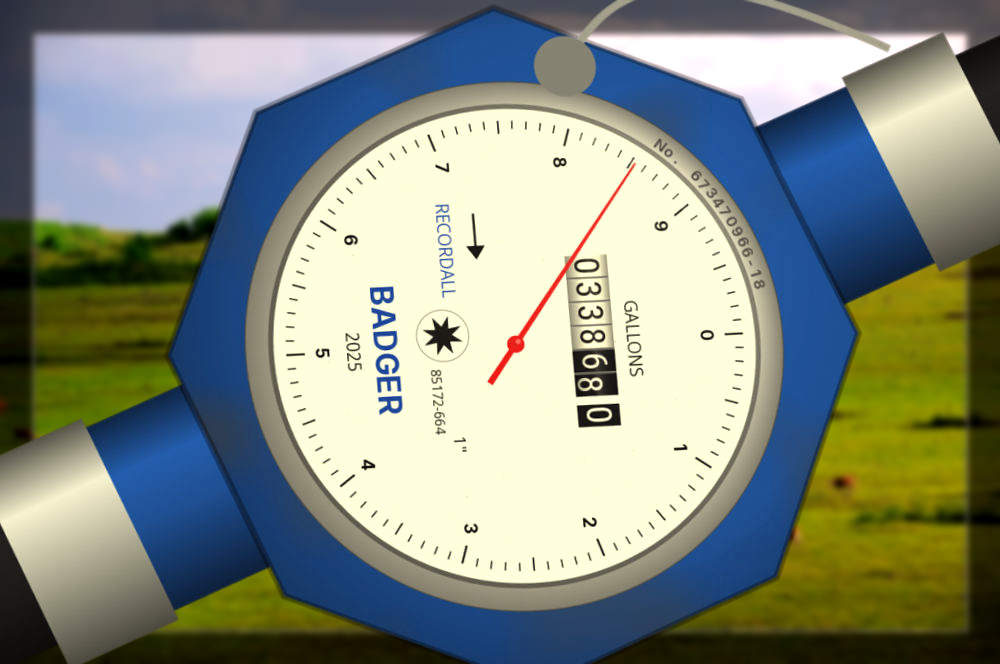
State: 338678.5 gal
